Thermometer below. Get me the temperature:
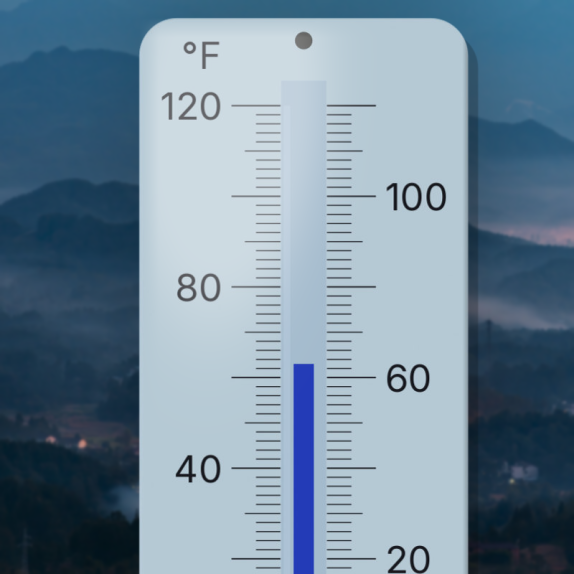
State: 63 °F
